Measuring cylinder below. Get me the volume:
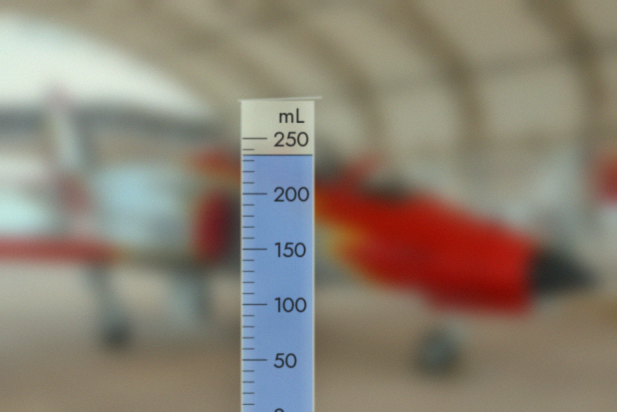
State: 235 mL
